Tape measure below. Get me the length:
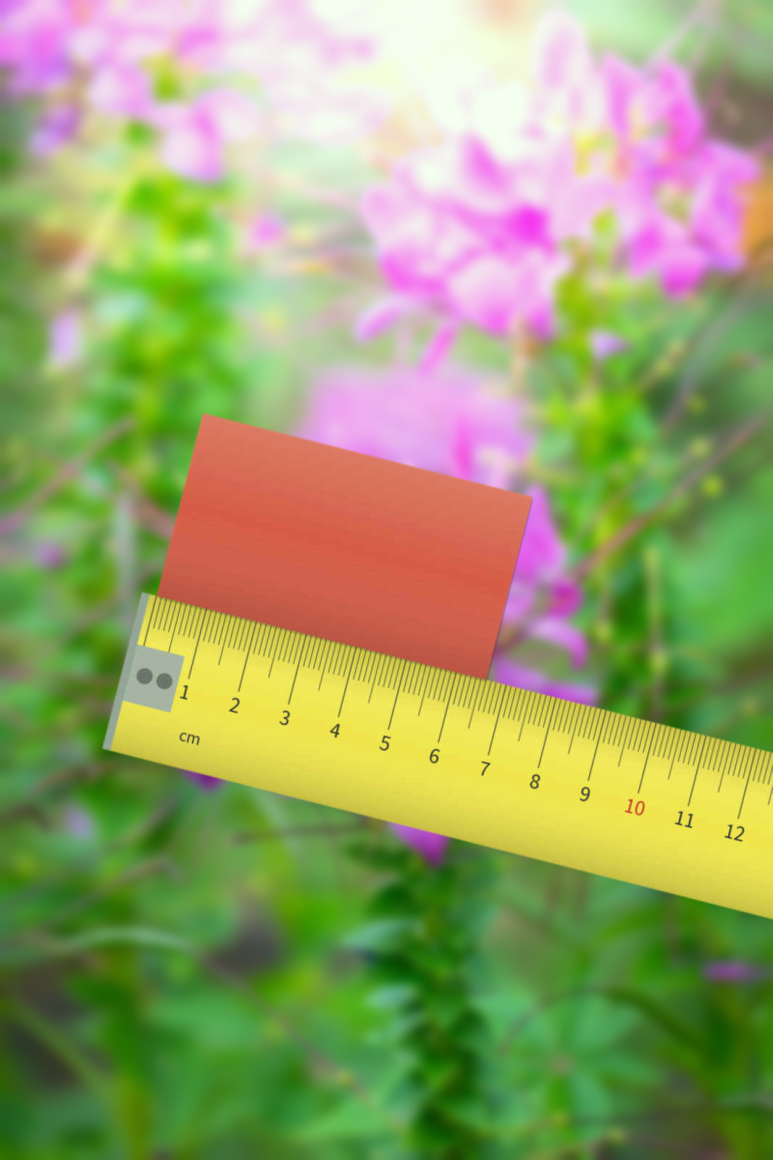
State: 6.6 cm
